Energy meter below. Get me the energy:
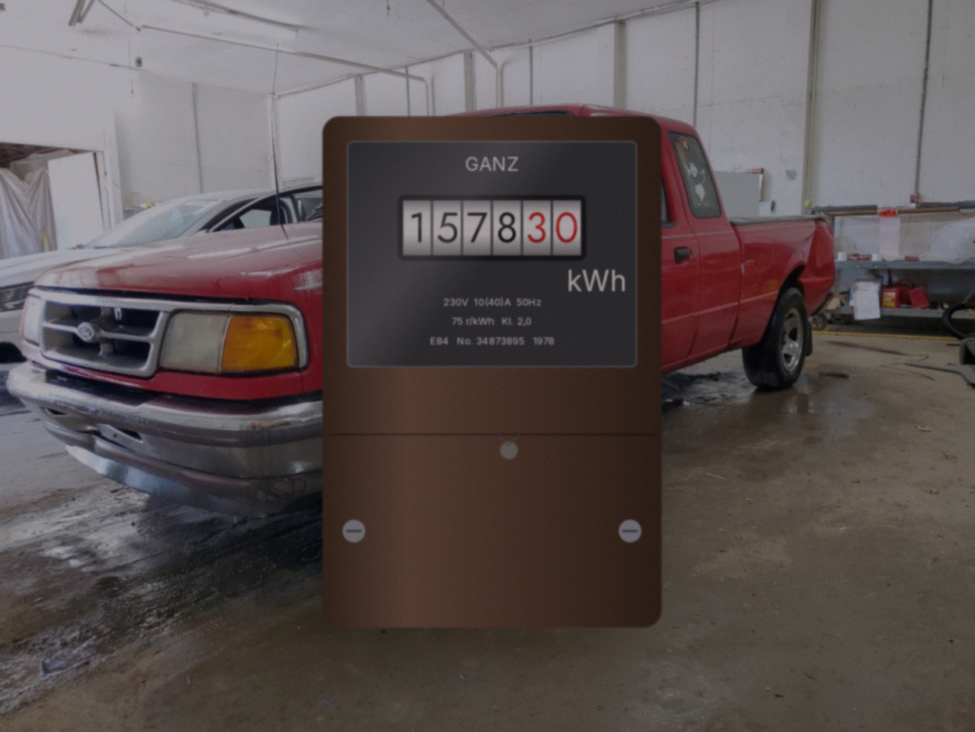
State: 1578.30 kWh
